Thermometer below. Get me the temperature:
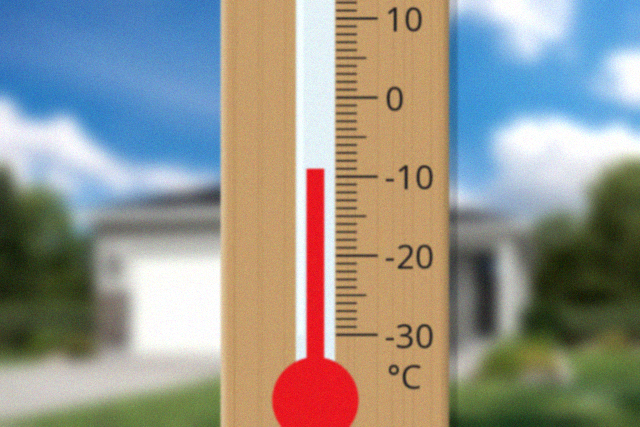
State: -9 °C
